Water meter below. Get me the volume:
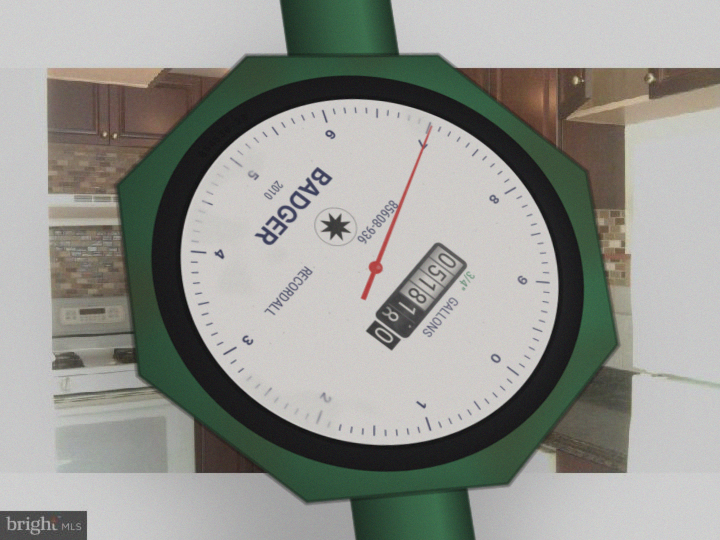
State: 518177.0 gal
